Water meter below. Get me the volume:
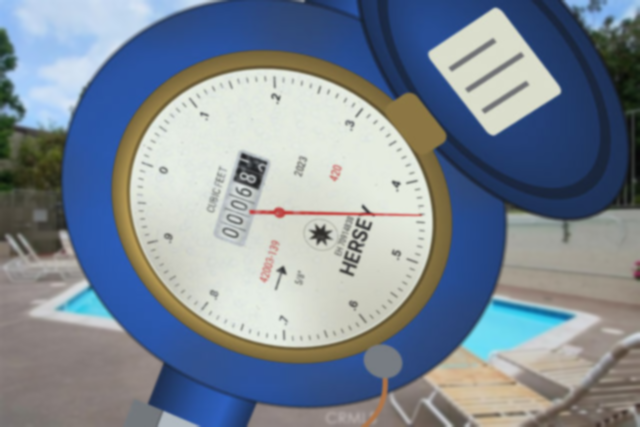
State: 681.44 ft³
